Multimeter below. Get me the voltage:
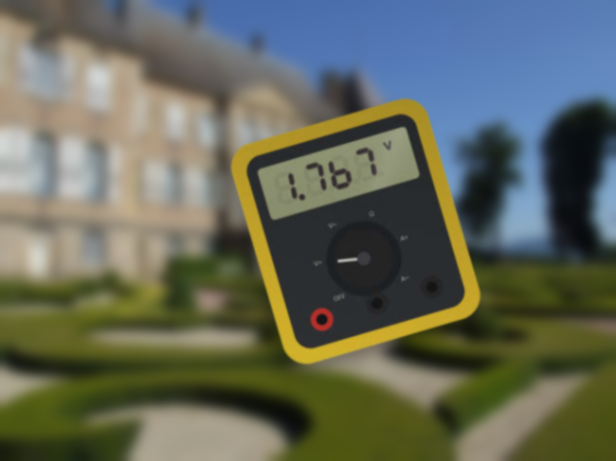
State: 1.767 V
